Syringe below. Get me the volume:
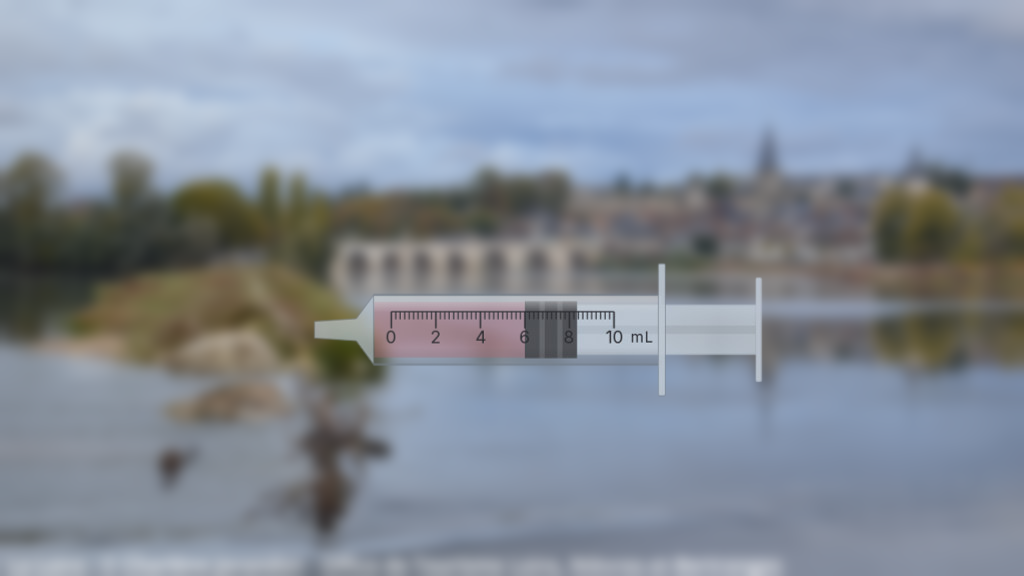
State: 6 mL
